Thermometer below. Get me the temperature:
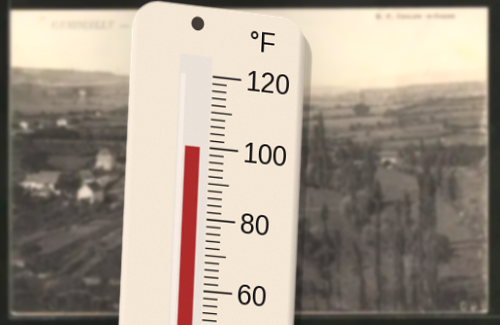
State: 100 °F
